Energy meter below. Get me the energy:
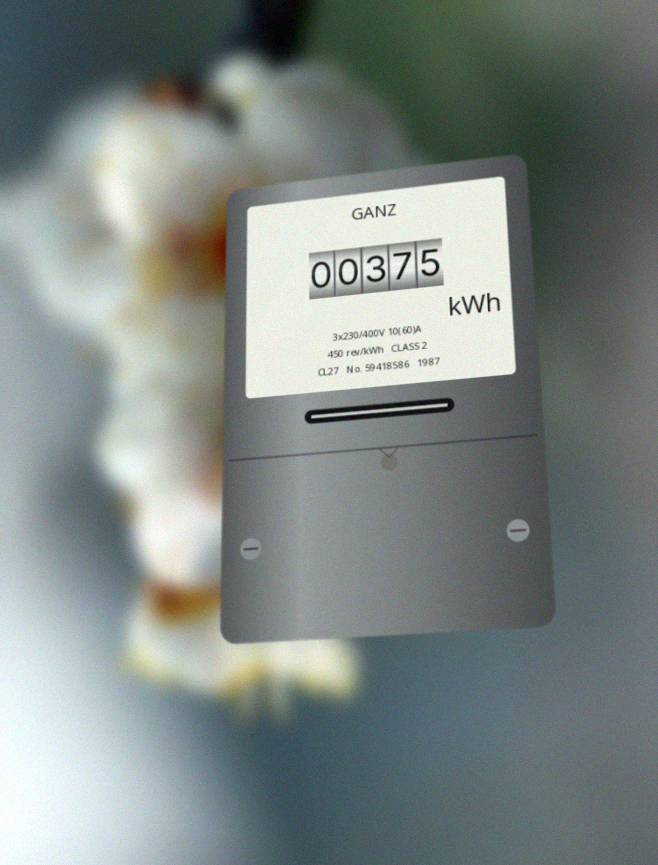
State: 375 kWh
